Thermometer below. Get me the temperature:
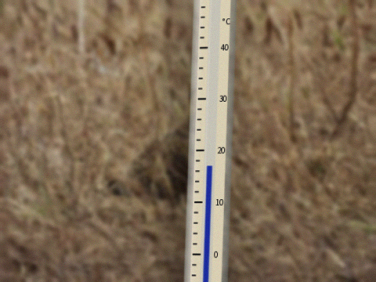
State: 17 °C
